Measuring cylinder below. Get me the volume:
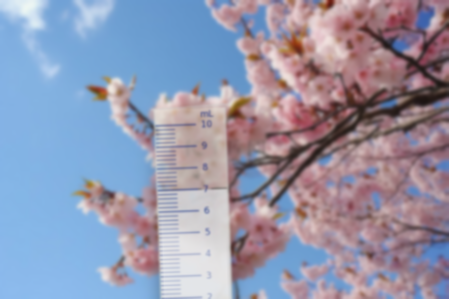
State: 7 mL
